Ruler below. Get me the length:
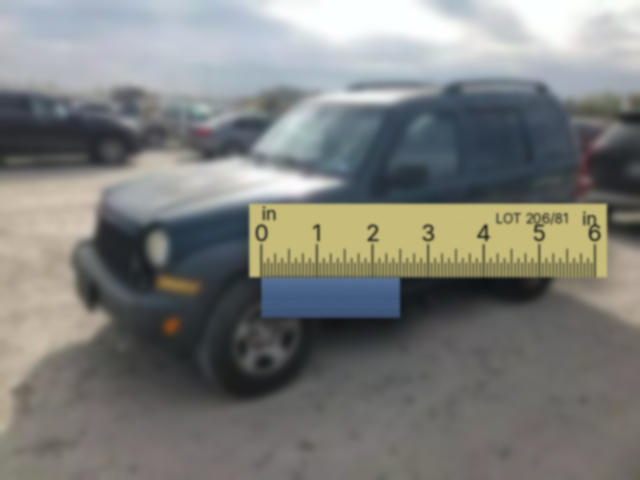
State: 2.5 in
